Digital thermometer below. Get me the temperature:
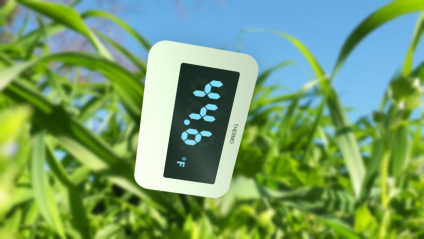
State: 44.6 °F
